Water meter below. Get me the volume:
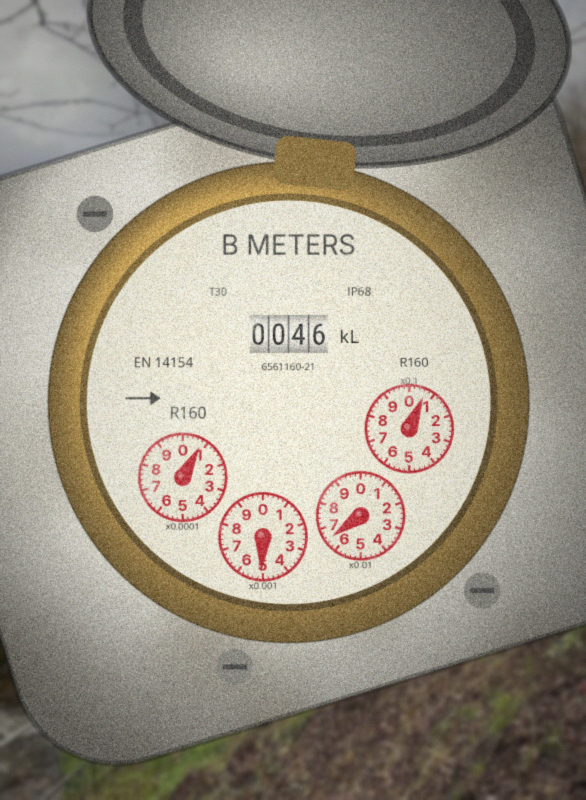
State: 46.0650 kL
